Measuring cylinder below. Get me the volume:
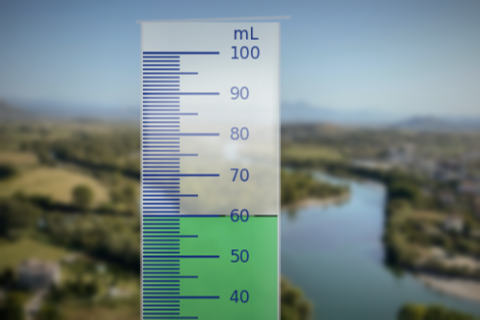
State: 60 mL
